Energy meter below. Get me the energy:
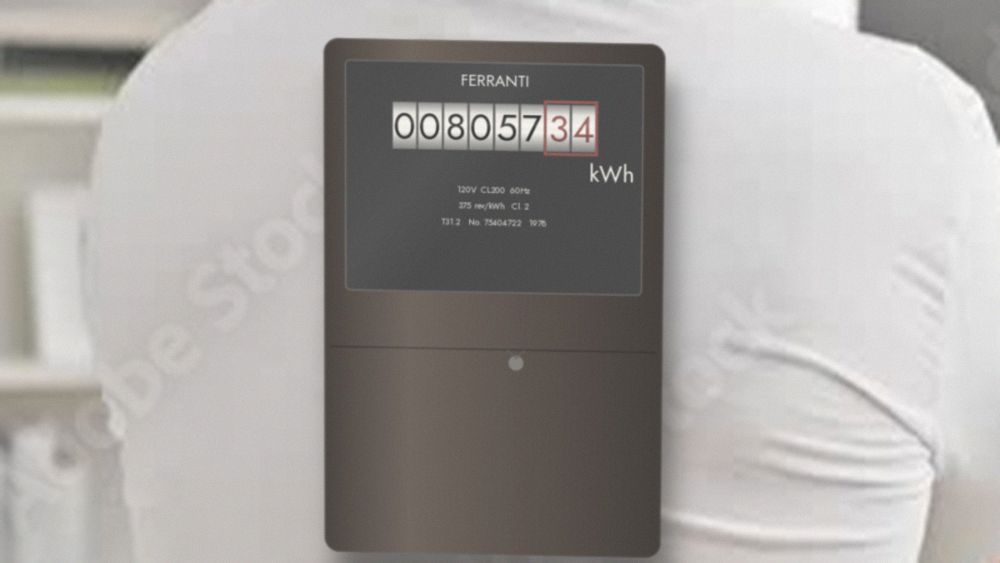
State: 8057.34 kWh
